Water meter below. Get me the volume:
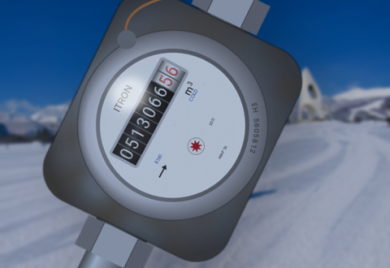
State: 513066.56 m³
